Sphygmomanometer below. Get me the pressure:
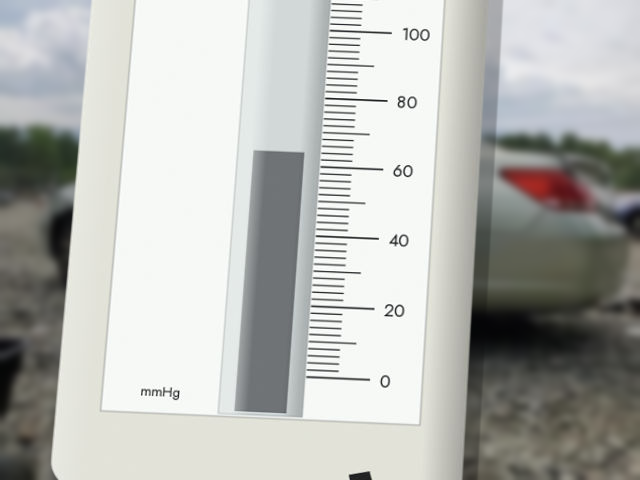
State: 64 mmHg
